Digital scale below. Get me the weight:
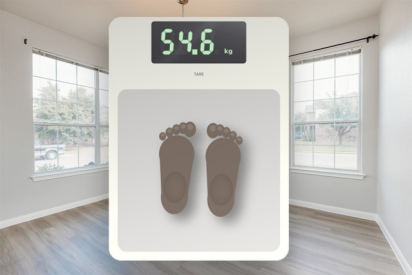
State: 54.6 kg
